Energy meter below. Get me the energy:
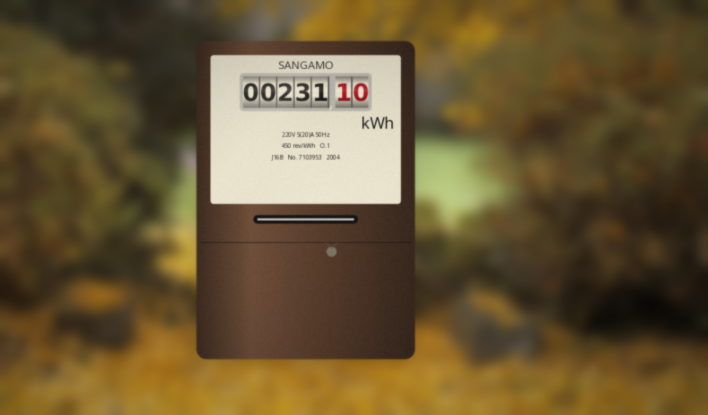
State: 231.10 kWh
